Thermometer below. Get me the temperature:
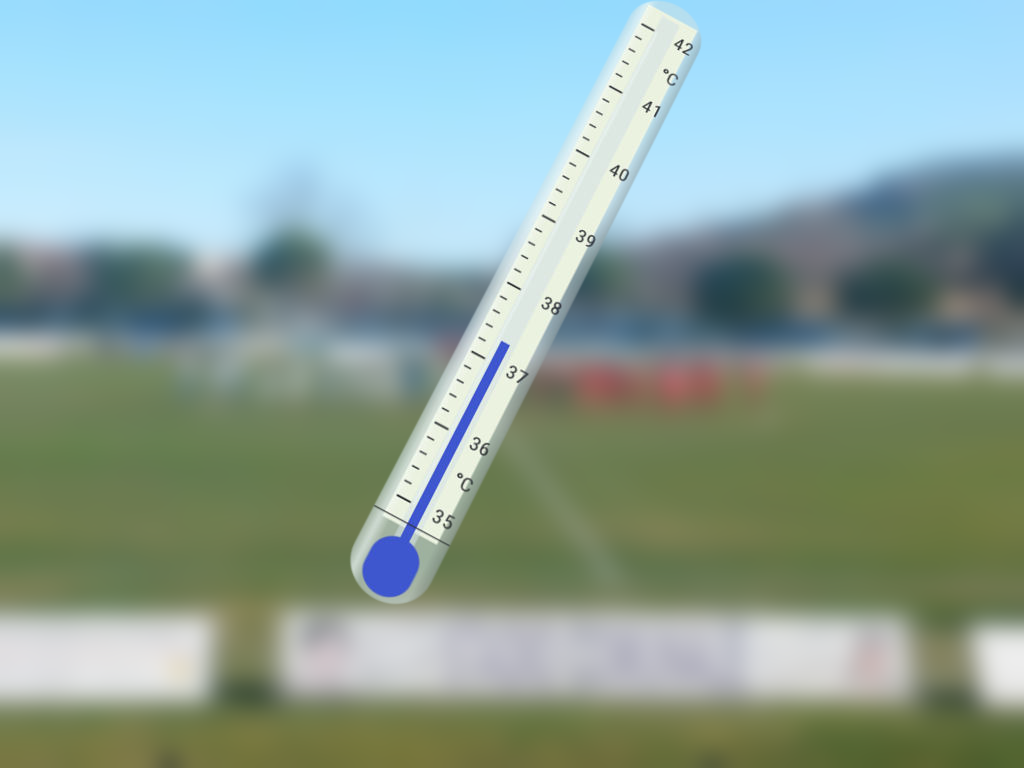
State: 37.3 °C
